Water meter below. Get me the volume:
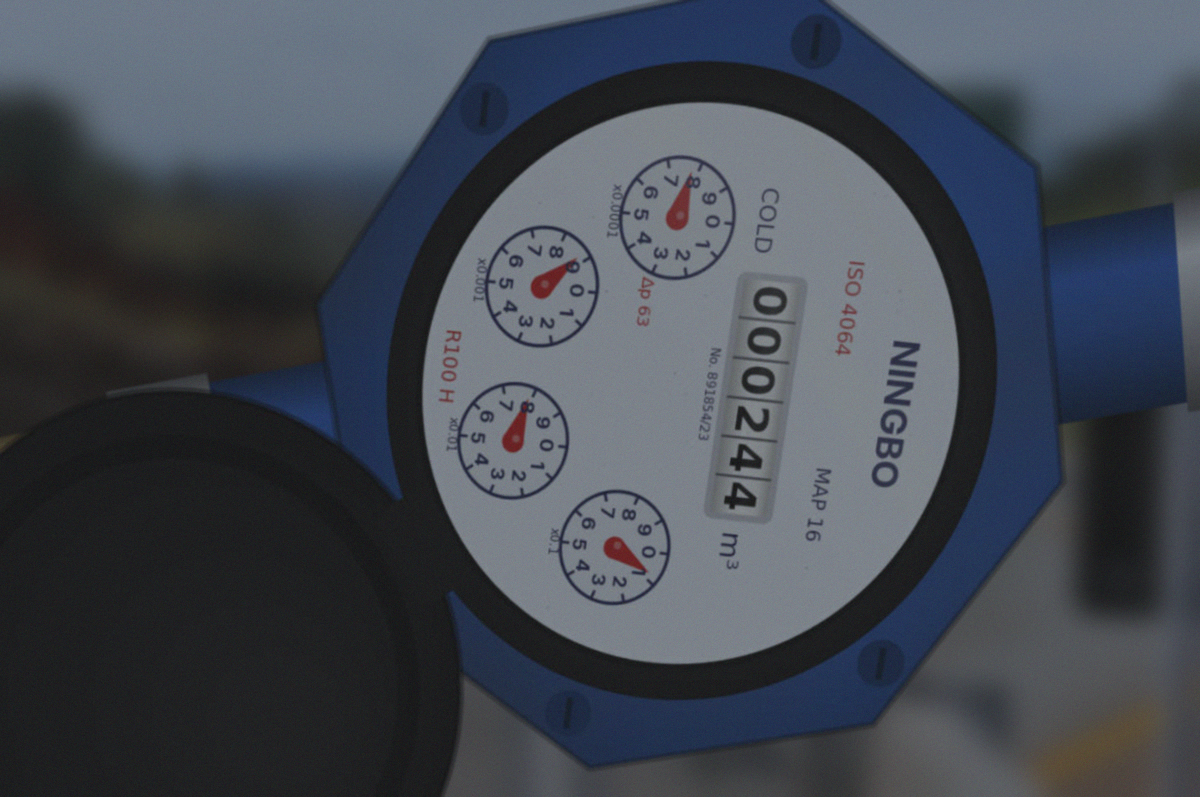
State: 244.0787 m³
